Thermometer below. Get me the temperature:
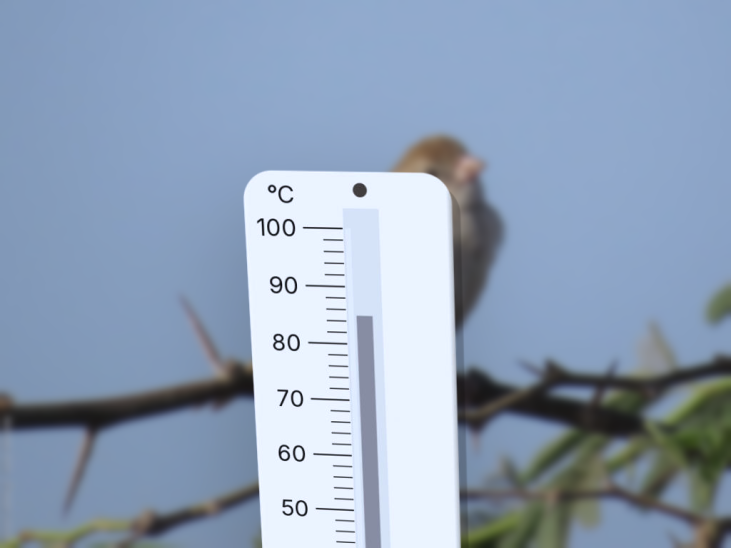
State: 85 °C
